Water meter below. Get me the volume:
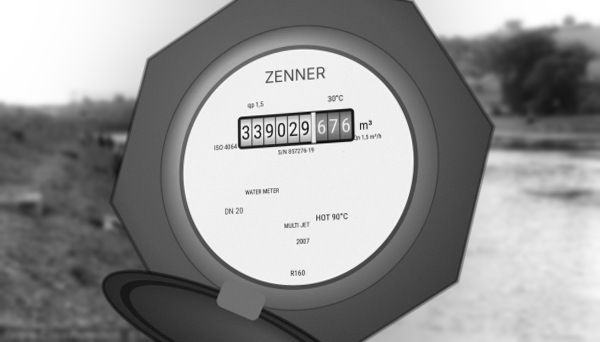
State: 339029.676 m³
